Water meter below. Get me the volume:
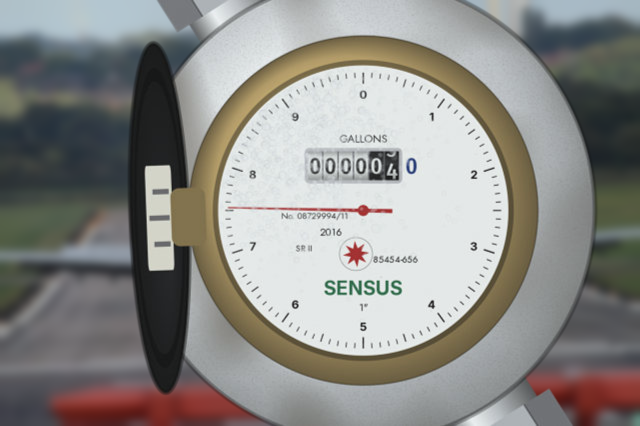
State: 37.5 gal
